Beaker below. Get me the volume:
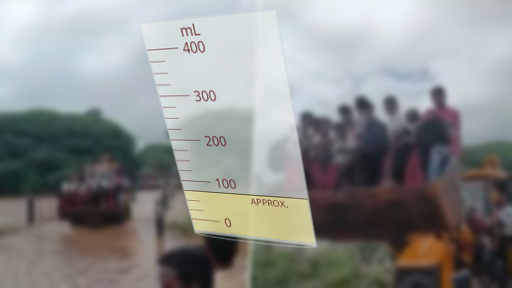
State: 75 mL
